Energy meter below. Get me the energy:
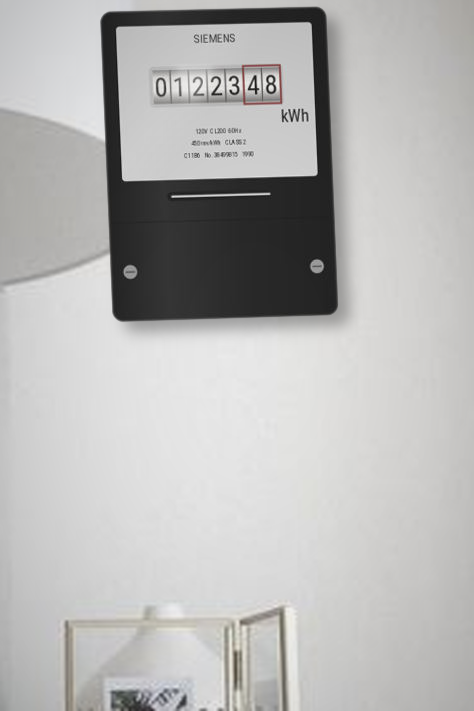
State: 1223.48 kWh
